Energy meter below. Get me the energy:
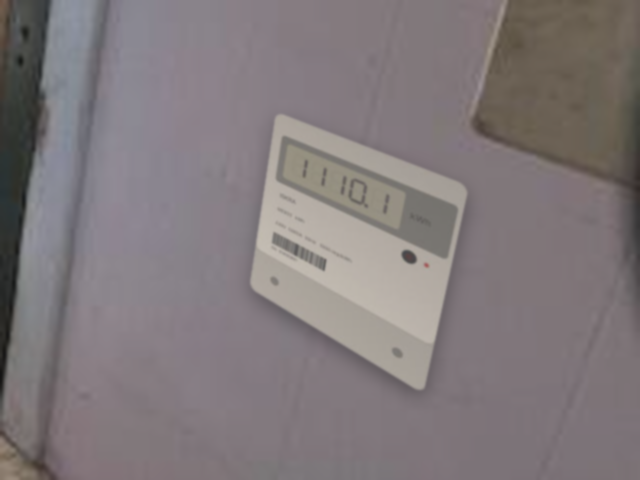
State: 1110.1 kWh
